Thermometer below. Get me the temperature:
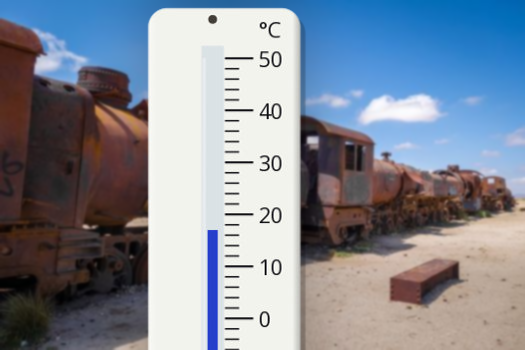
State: 17 °C
